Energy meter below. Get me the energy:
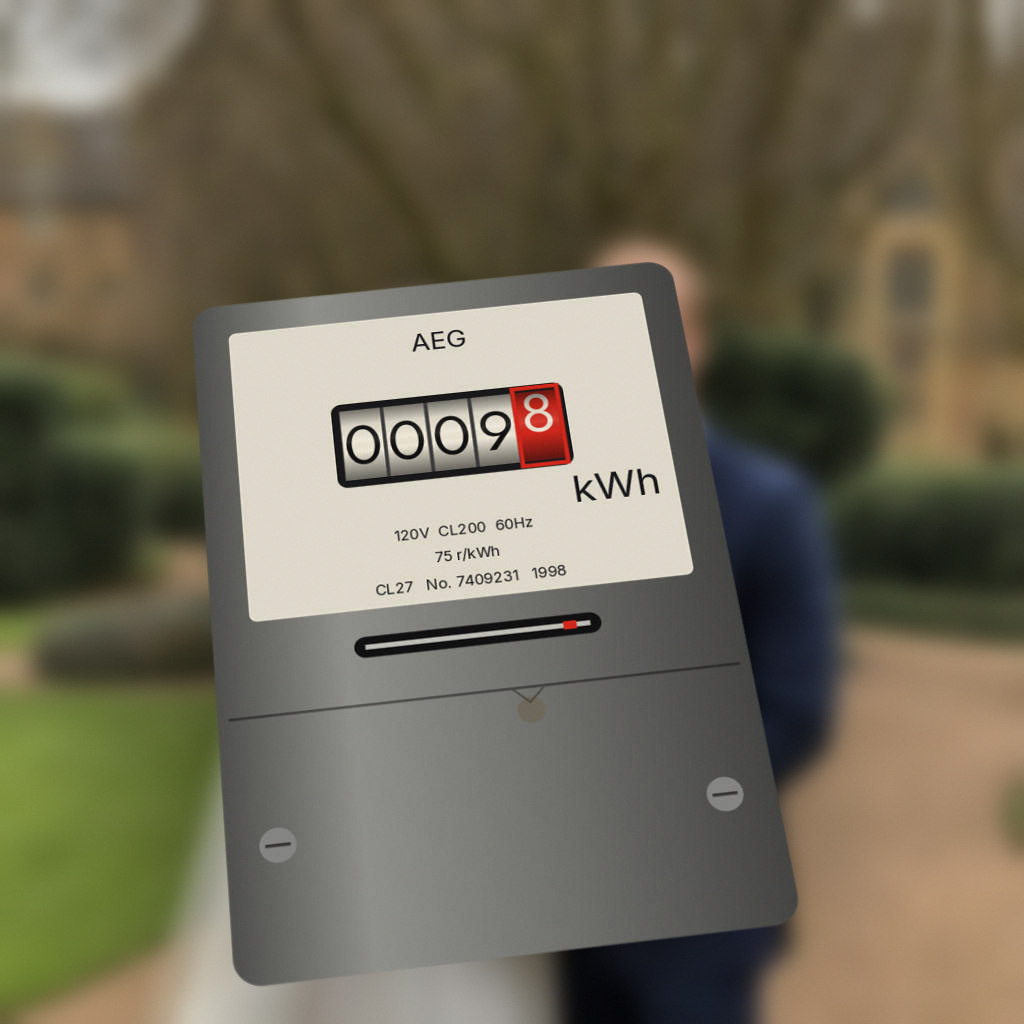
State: 9.8 kWh
